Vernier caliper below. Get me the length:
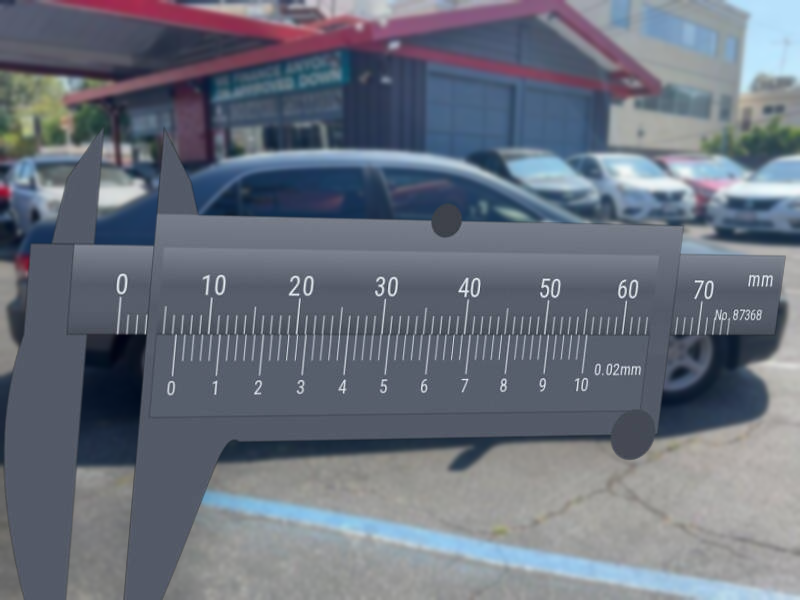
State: 6.4 mm
